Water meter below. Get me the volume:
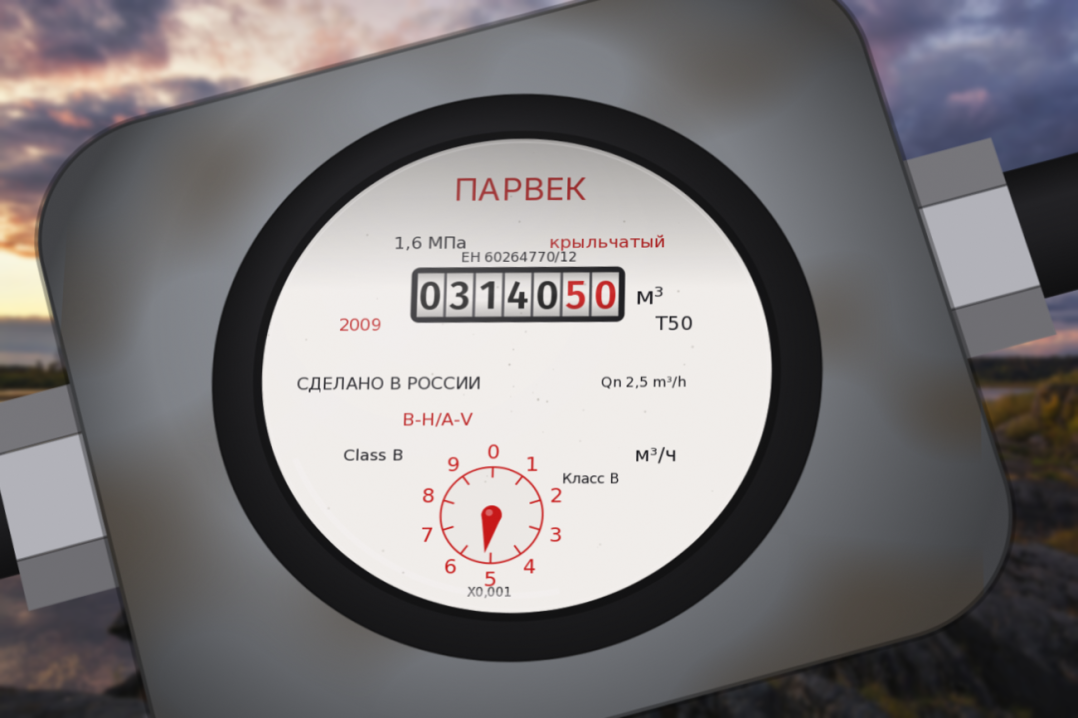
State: 3140.505 m³
